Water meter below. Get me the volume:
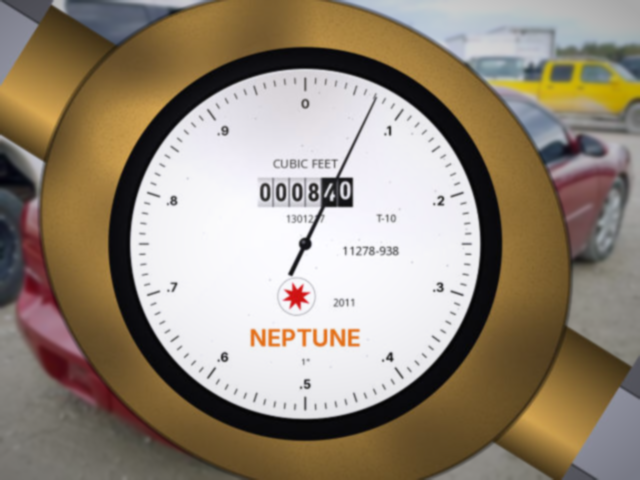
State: 840.07 ft³
